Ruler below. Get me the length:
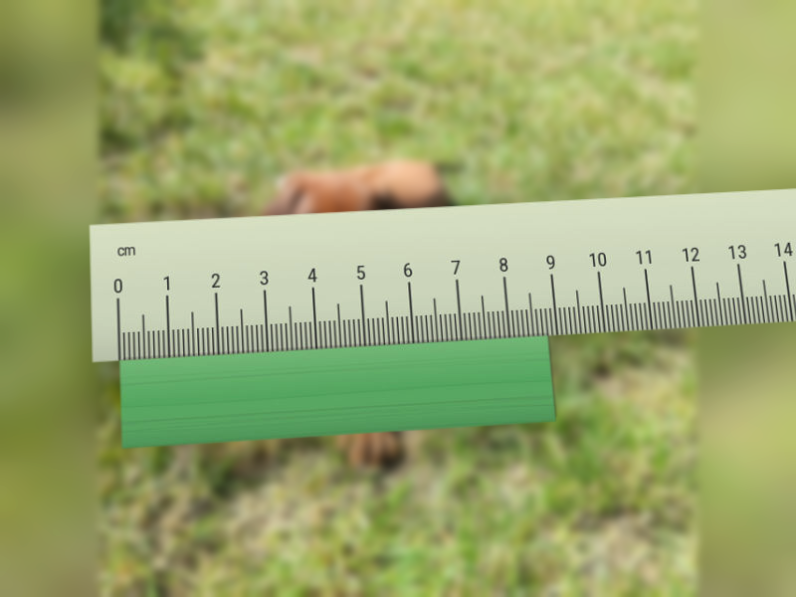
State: 8.8 cm
